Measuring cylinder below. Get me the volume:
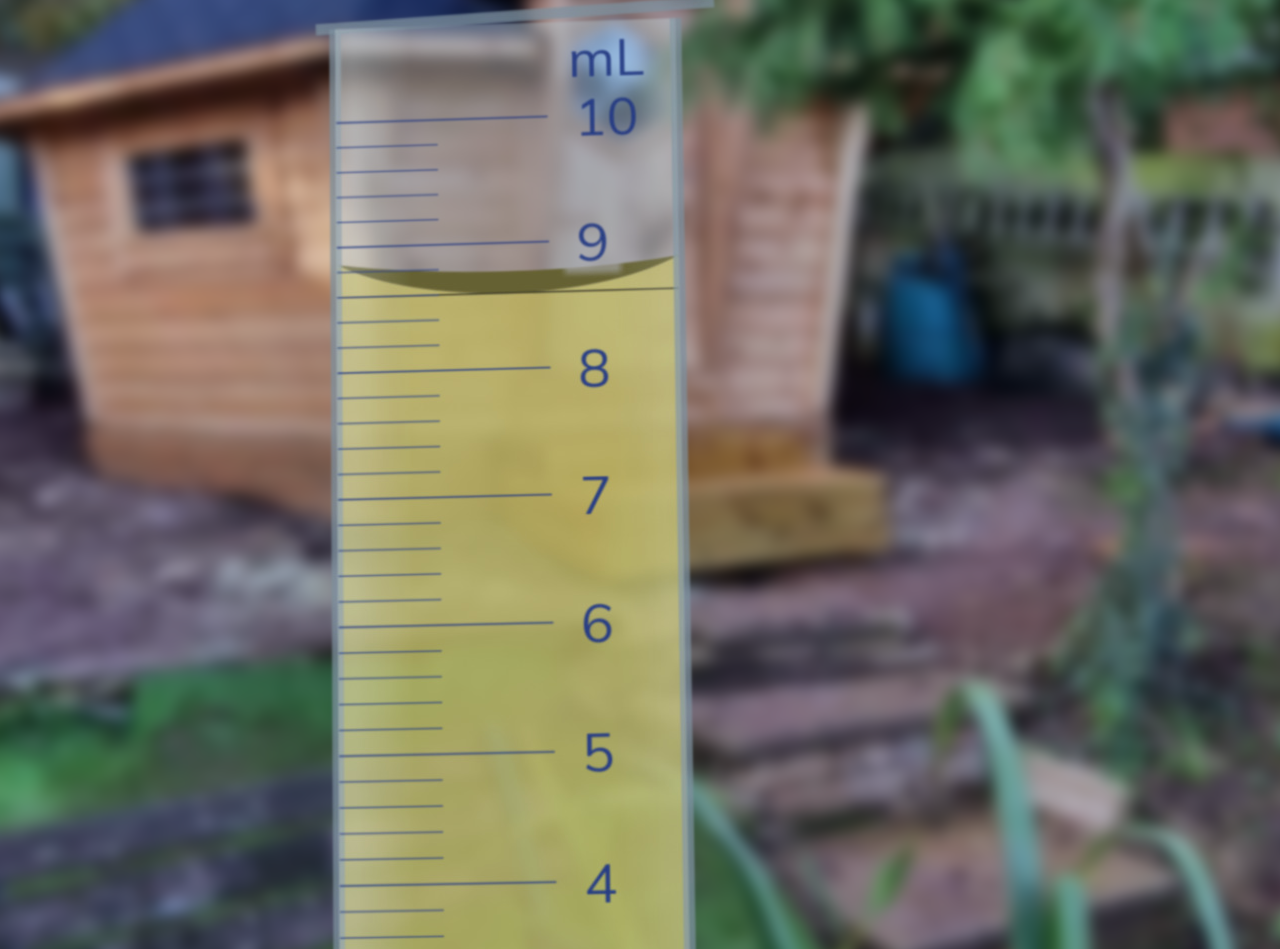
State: 8.6 mL
